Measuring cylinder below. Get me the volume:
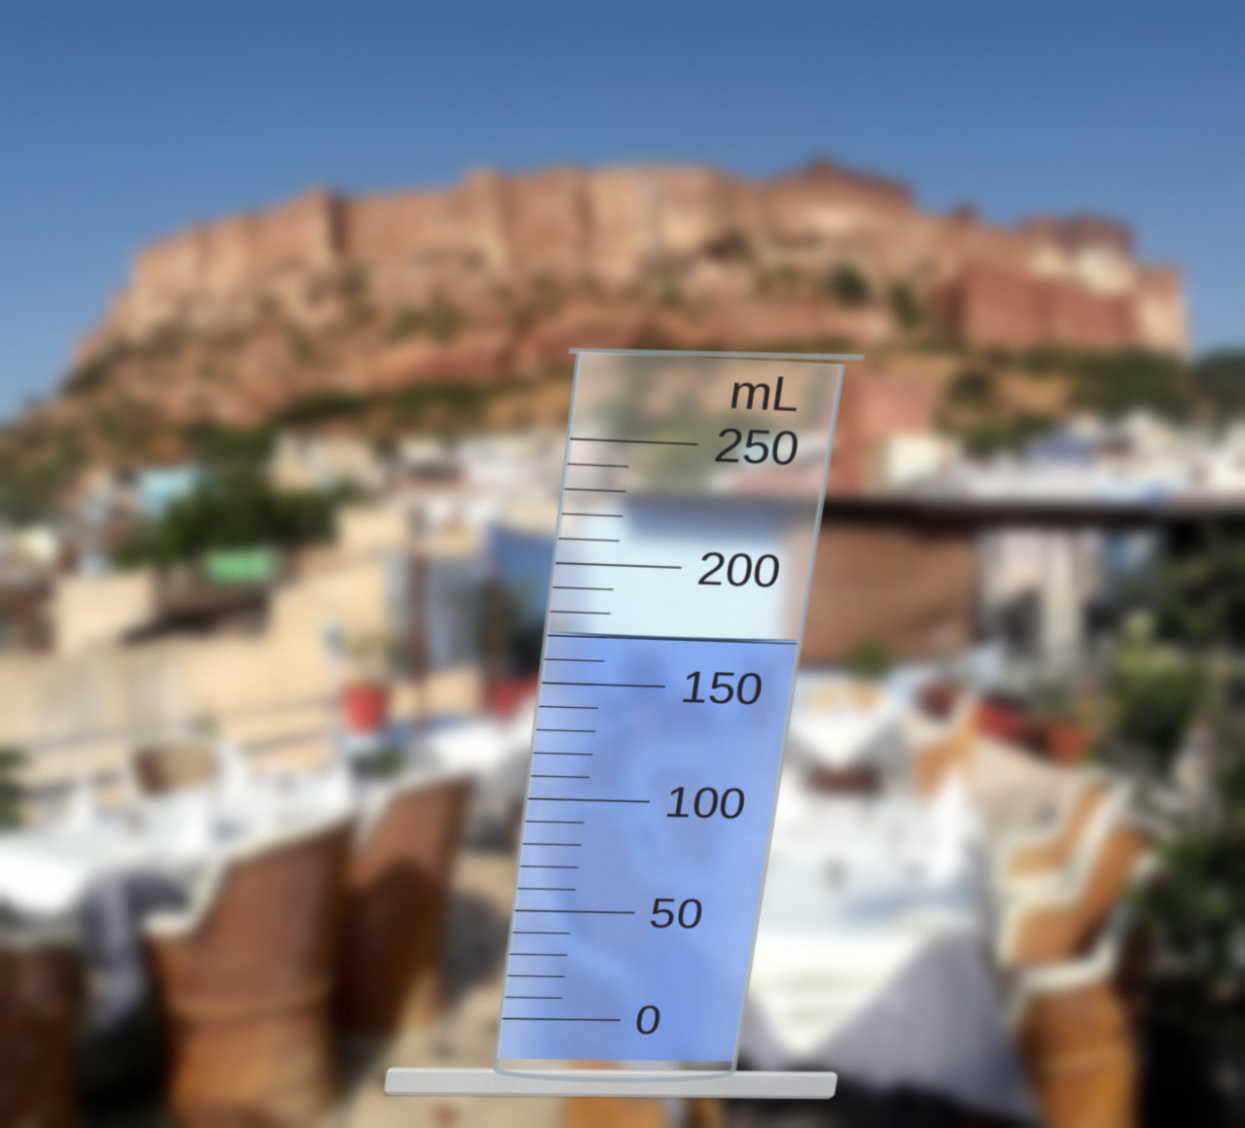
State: 170 mL
